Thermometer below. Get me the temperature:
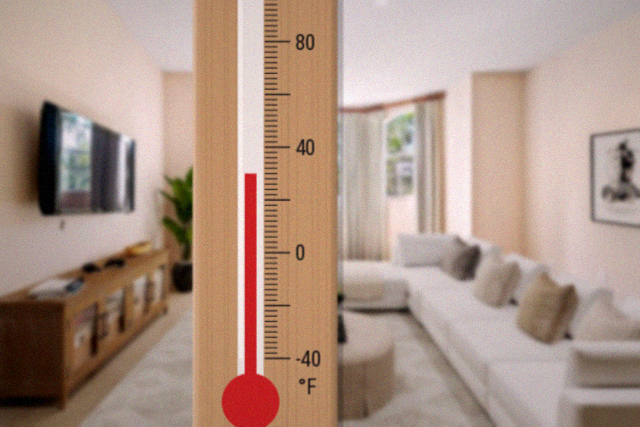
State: 30 °F
